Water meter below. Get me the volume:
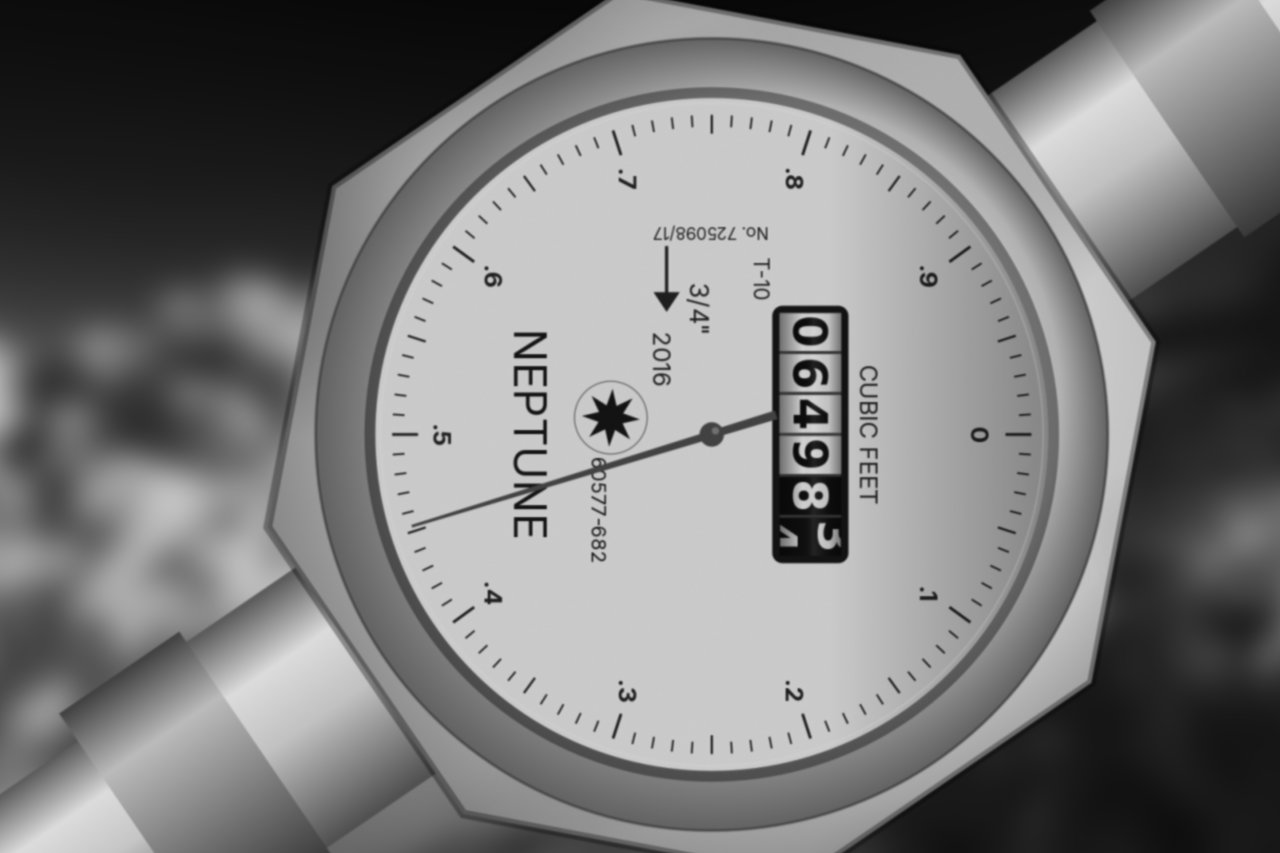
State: 64983.45 ft³
